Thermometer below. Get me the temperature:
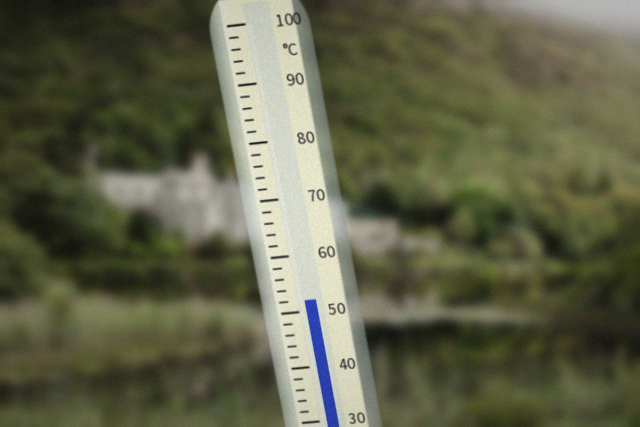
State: 52 °C
